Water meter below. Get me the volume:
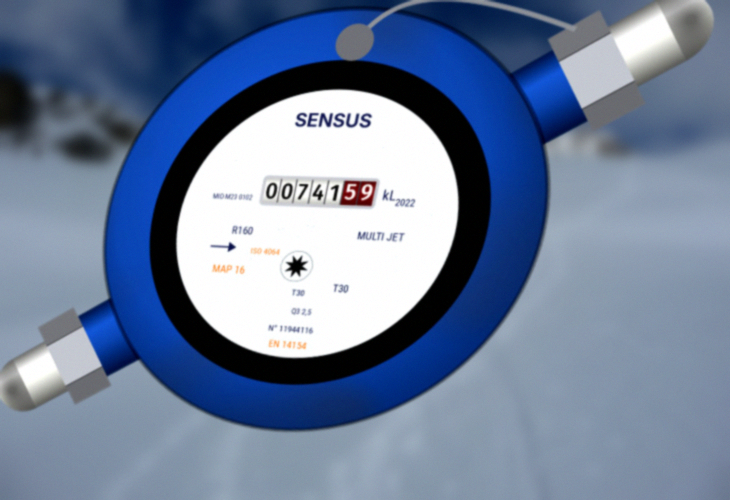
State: 741.59 kL
